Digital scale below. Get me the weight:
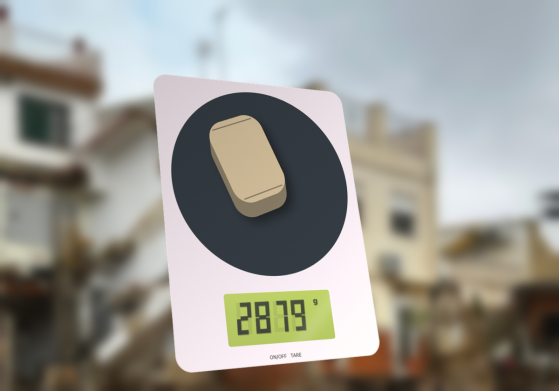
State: 2879 g
